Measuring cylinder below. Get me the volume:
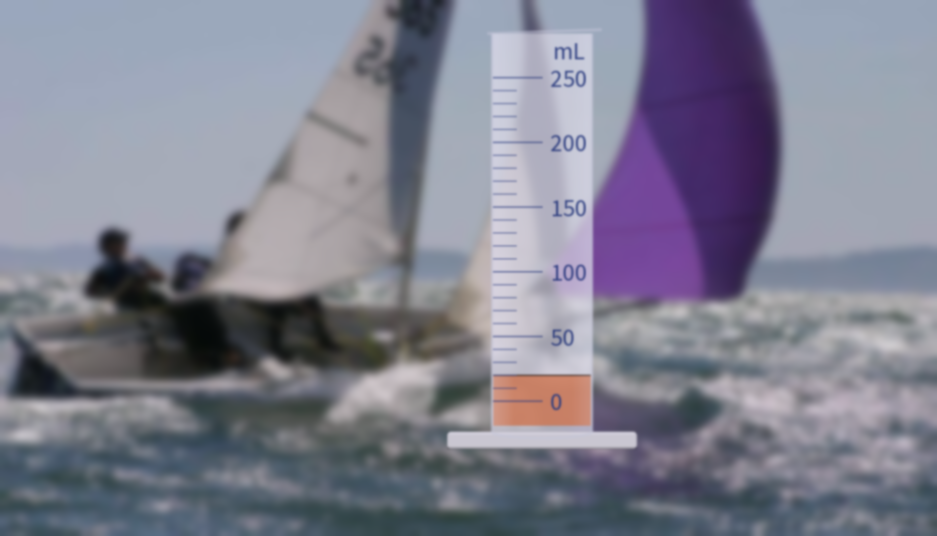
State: 20 mL
